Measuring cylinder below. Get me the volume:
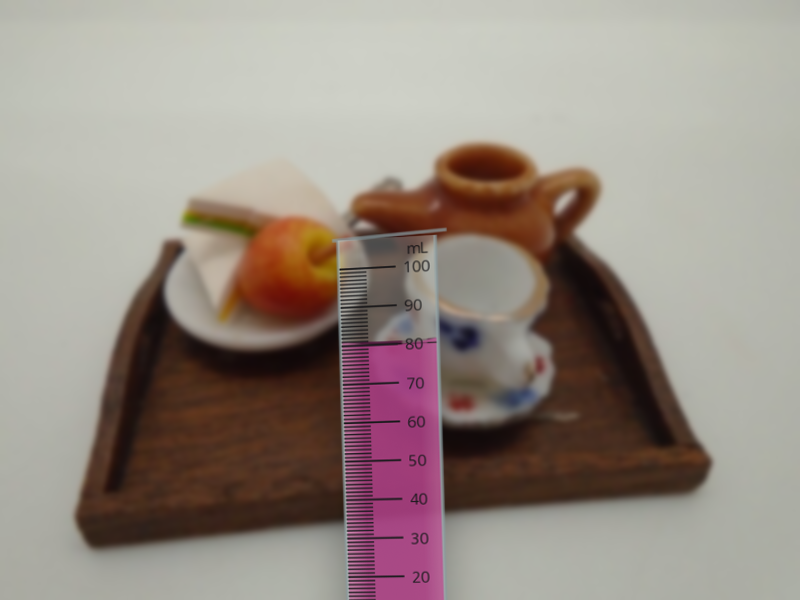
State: 80 mL
